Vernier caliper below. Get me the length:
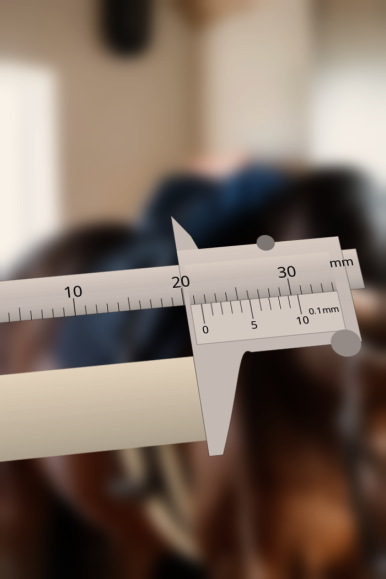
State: 21.6 mm
